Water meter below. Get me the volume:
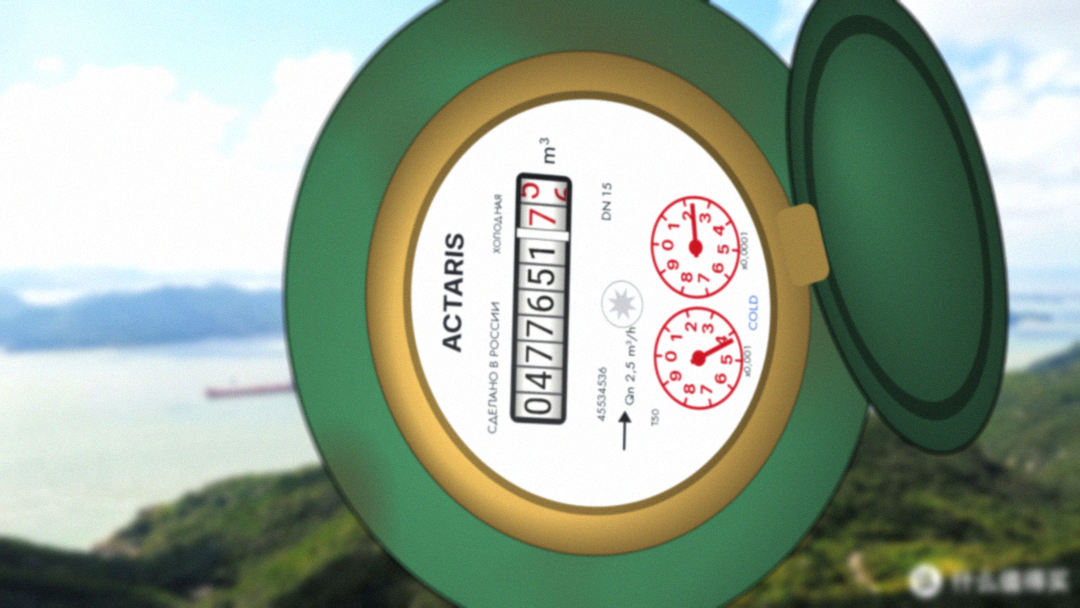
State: 477651.7542 m³
